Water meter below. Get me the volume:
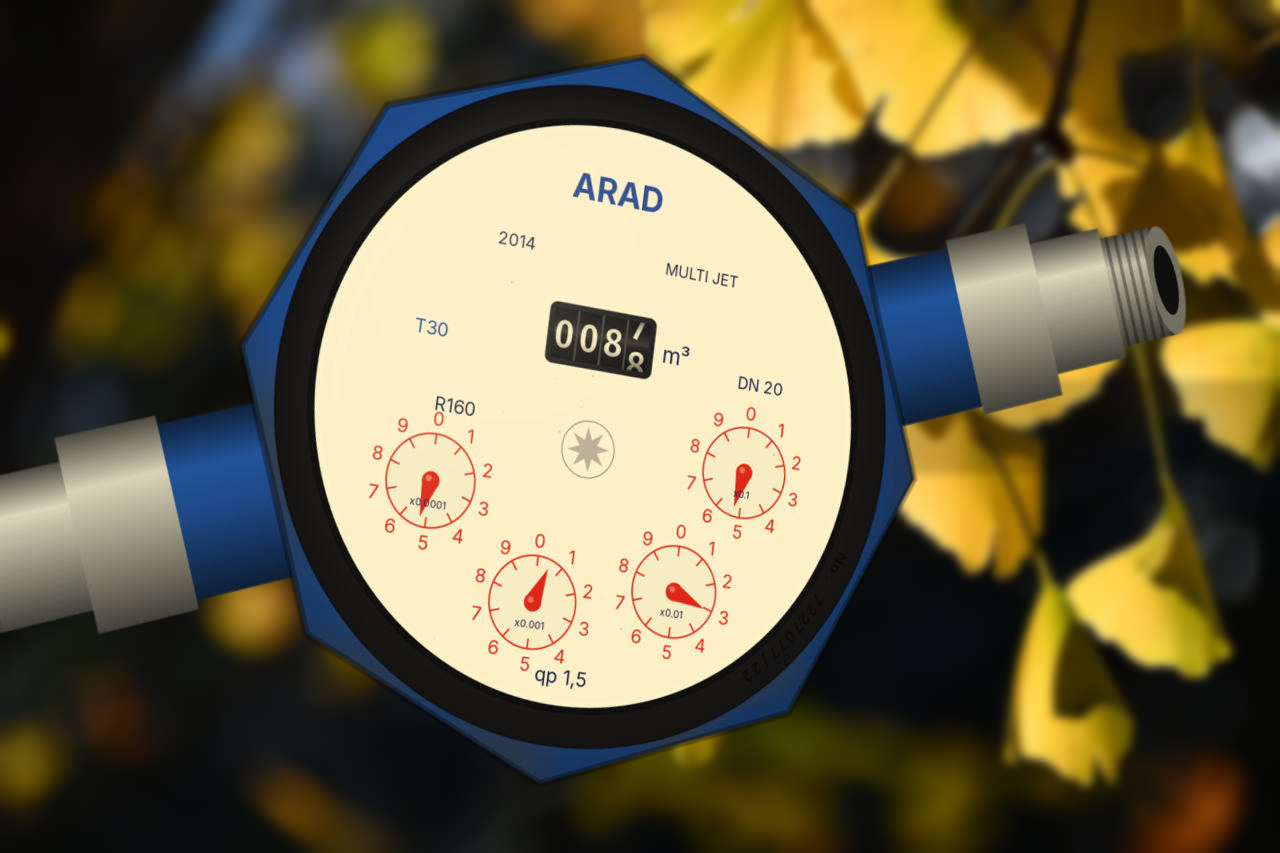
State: 87.5305 m³
